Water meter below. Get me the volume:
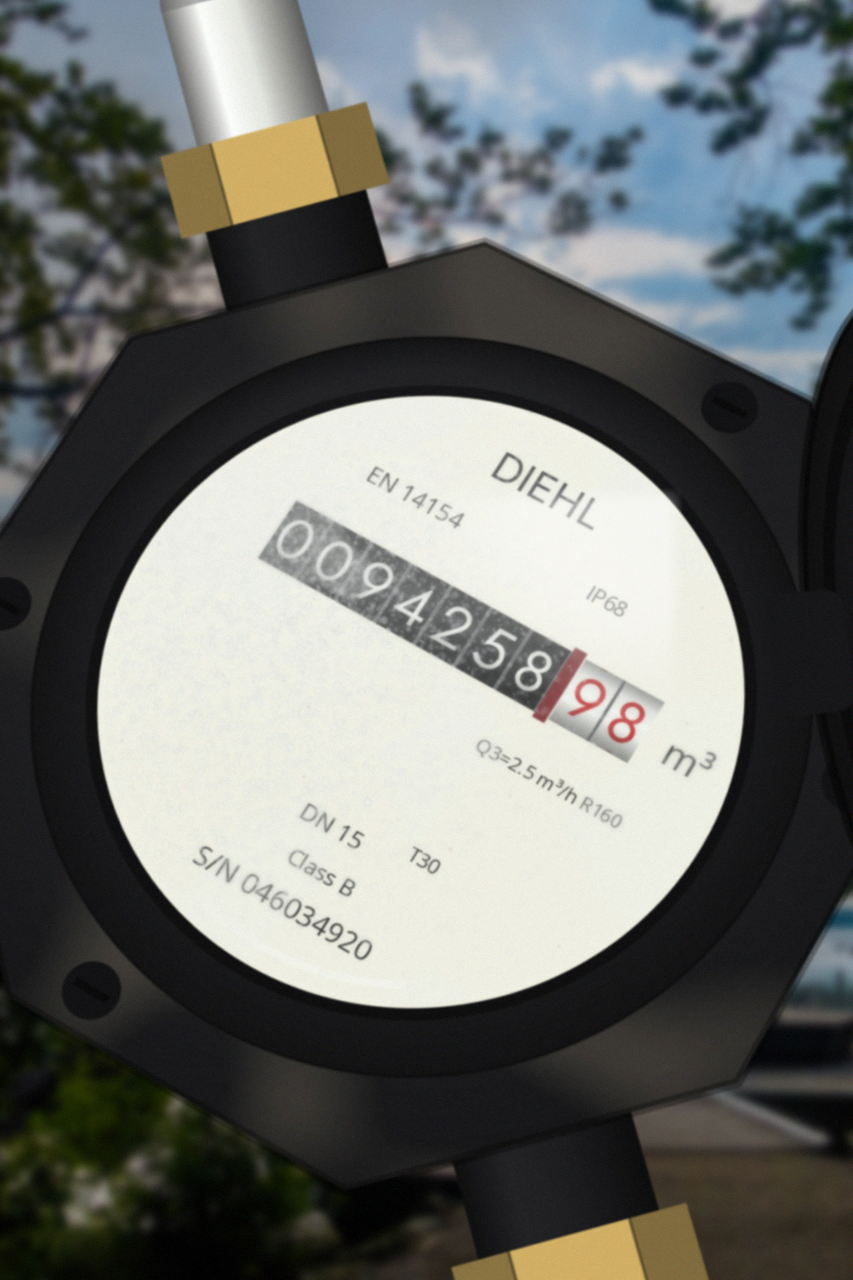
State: 94258.98 m³
